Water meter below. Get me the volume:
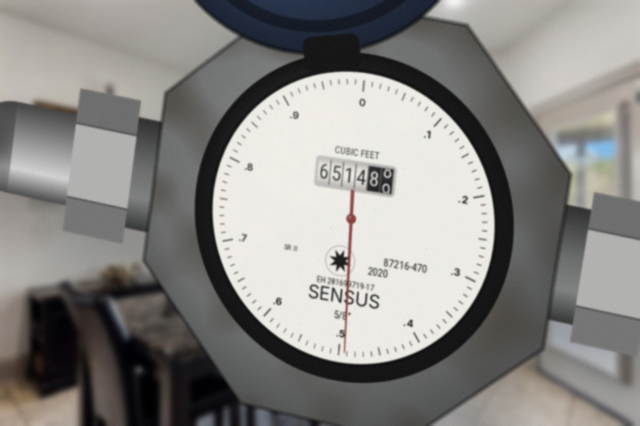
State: 651488.49 ft³
